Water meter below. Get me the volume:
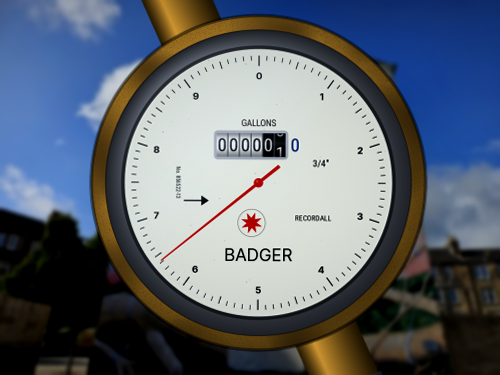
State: 6.4 gal
